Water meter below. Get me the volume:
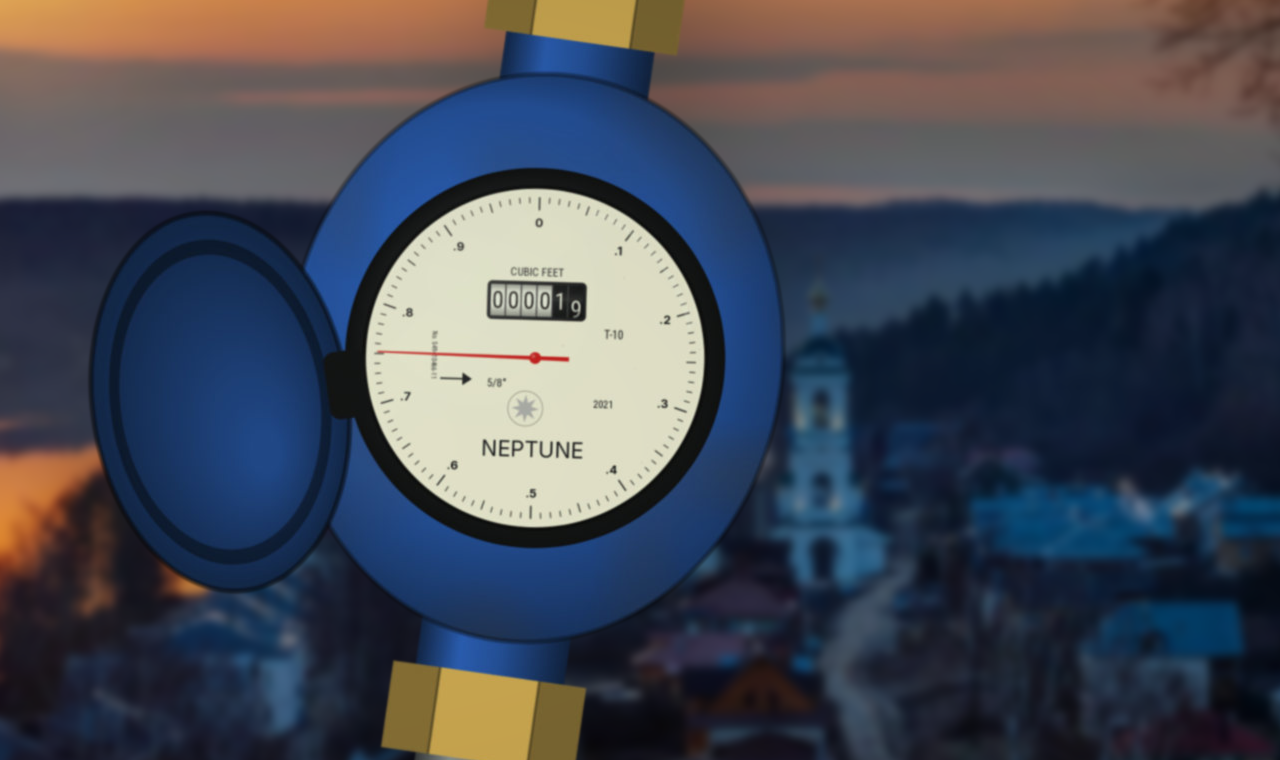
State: 18.75 ft³
